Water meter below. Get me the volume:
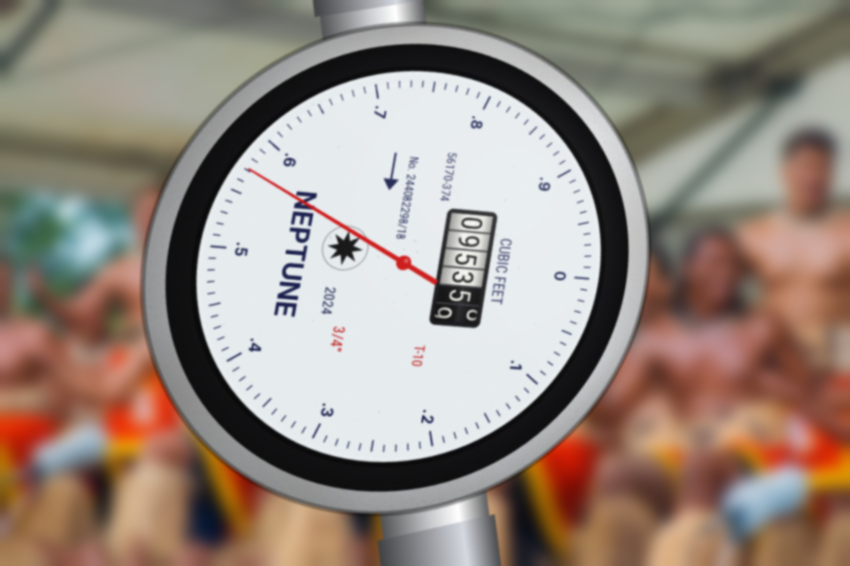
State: 95358.57 ft³
